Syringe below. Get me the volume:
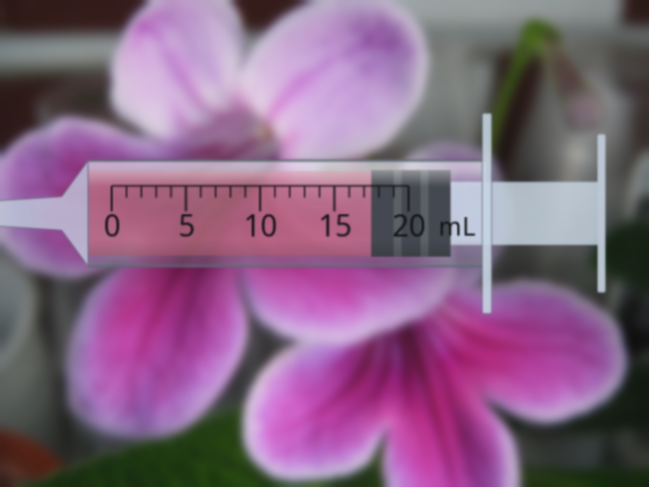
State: 17.5 mL
